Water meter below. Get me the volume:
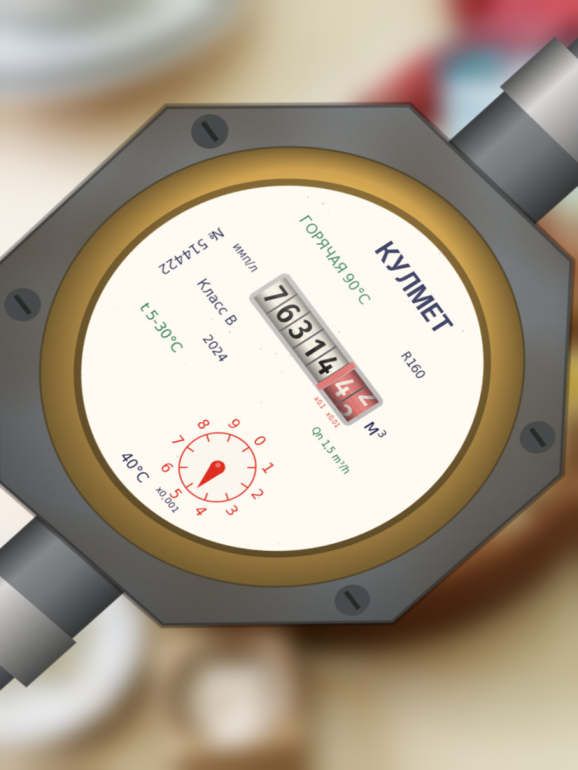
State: 76314.424 m³
